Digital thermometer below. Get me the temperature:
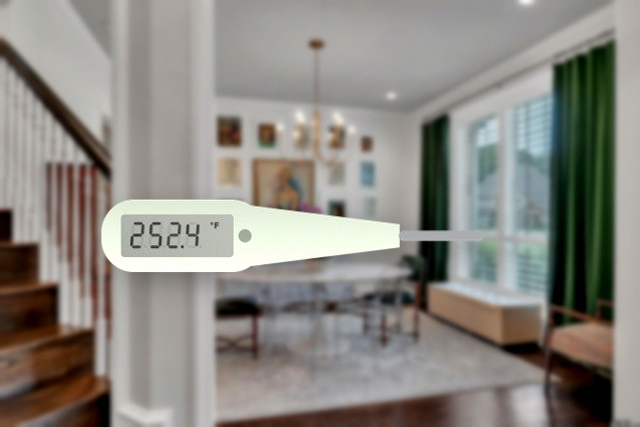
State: 252.4 °F
